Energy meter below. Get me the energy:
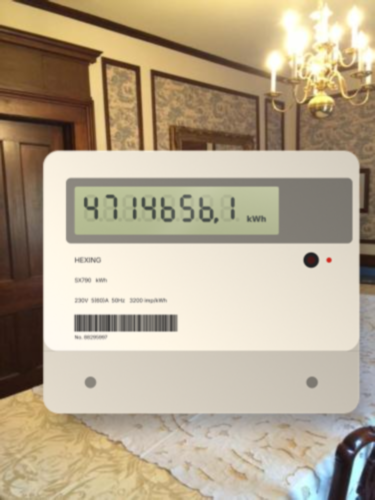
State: 4714656.1 kWh
